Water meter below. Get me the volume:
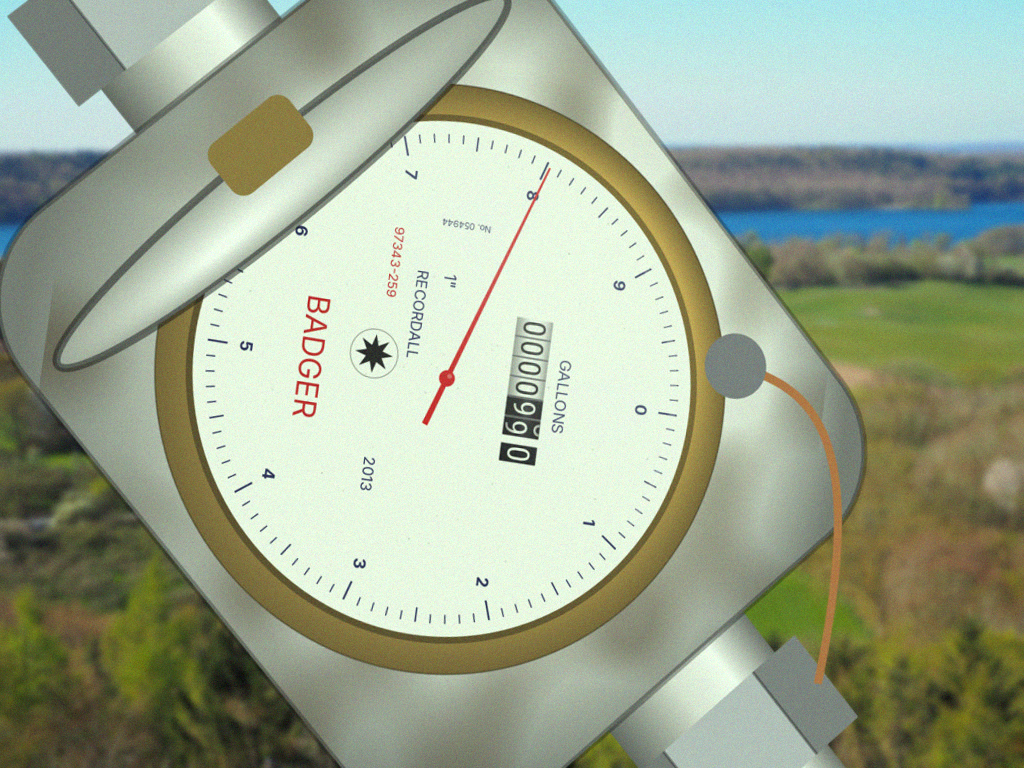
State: 988.0 gal
